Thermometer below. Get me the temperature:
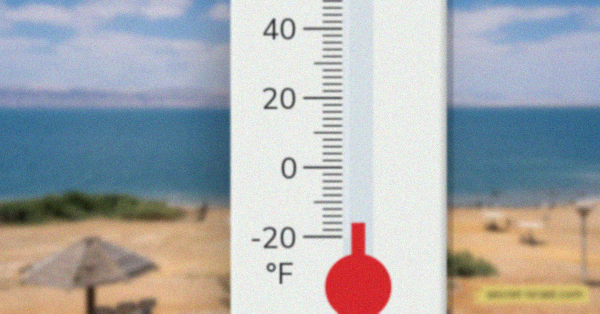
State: -16 °F
